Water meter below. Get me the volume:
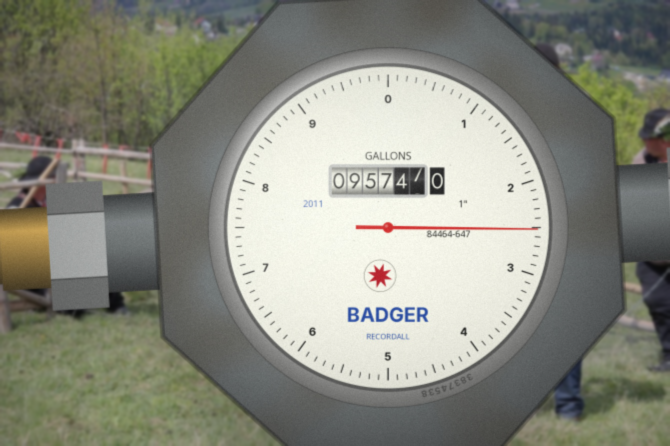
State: 957472.5 gal
